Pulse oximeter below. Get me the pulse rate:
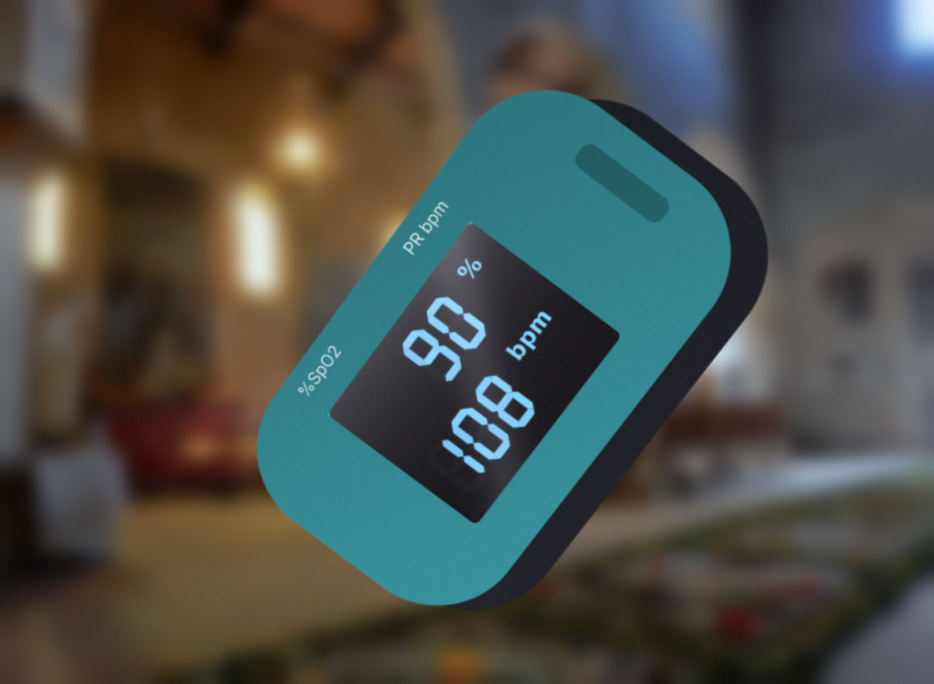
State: 108 bpm
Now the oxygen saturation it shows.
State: 90 %
